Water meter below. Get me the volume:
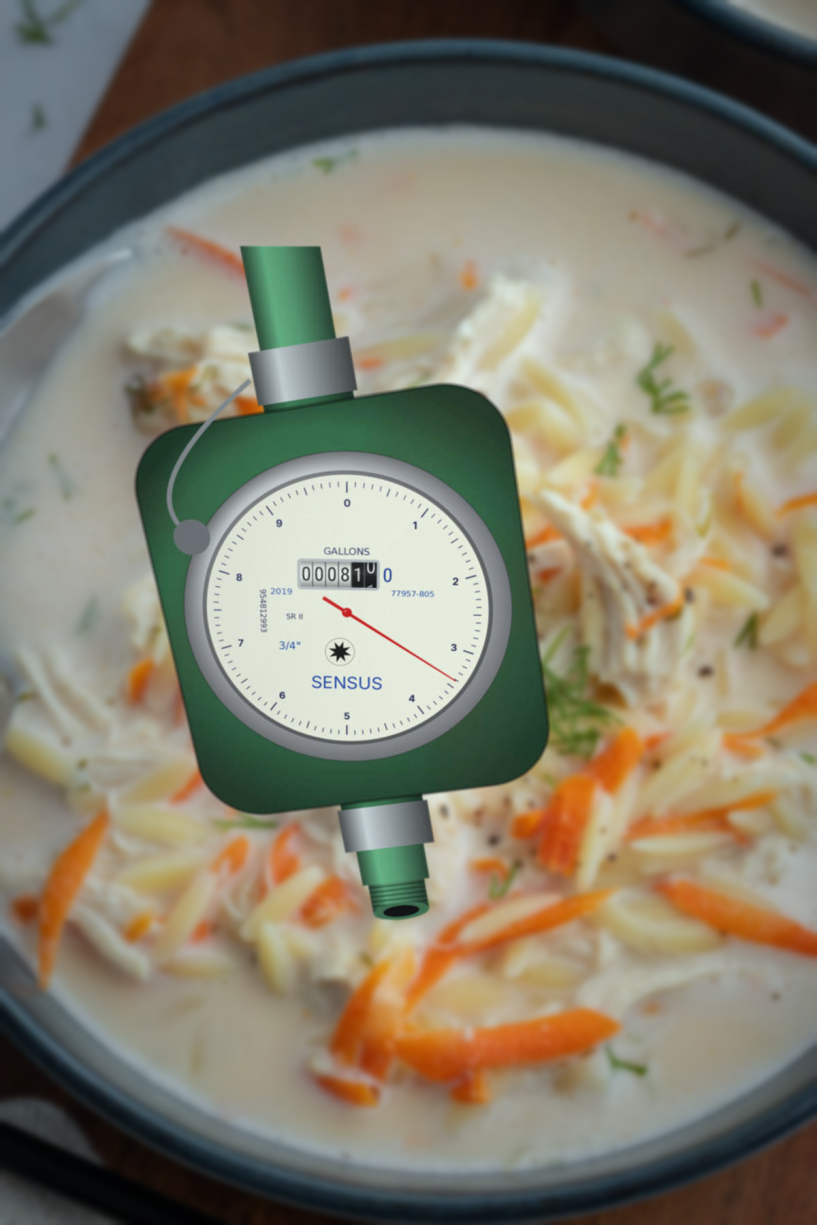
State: 8103.4 gal
